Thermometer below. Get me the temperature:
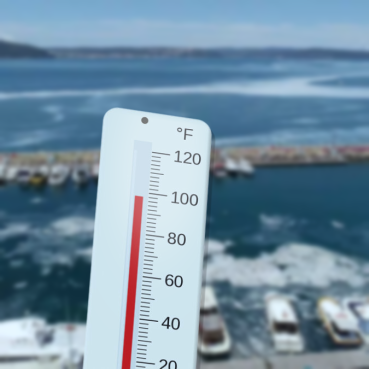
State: 98 °F
